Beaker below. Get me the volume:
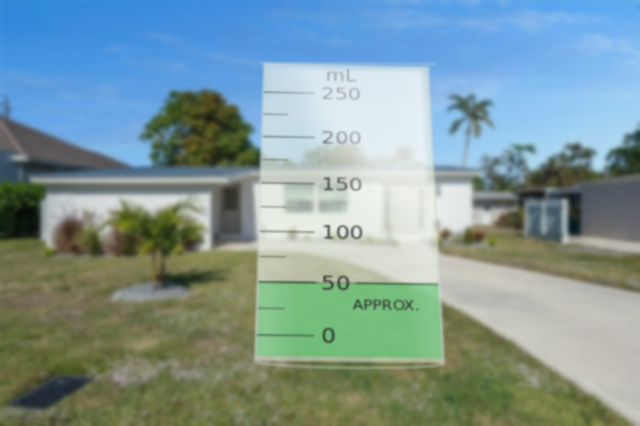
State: 50 mL
